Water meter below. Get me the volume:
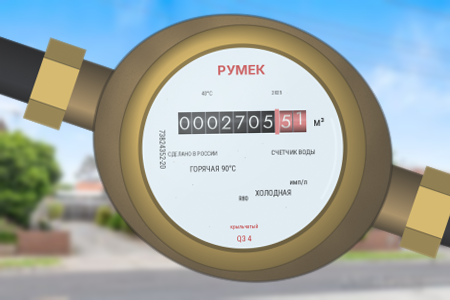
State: 2705.51 m³
